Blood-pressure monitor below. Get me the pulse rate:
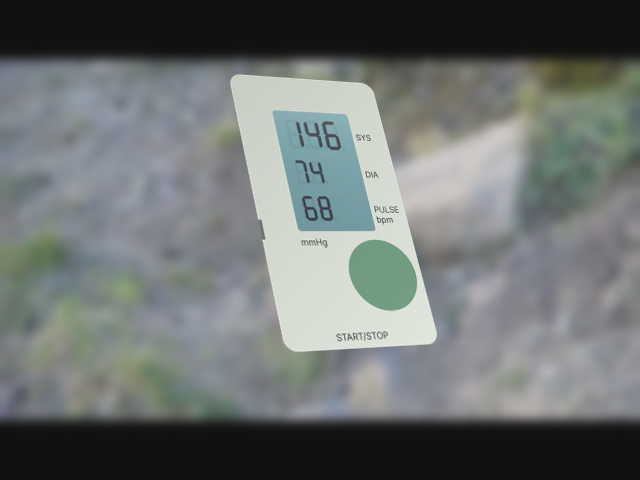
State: 68 bpm
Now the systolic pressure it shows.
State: 146 mmHg
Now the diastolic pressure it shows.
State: 74 mmHg
